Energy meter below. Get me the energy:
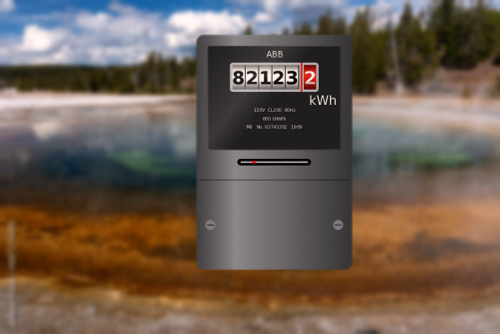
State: 82123.2 kWh
